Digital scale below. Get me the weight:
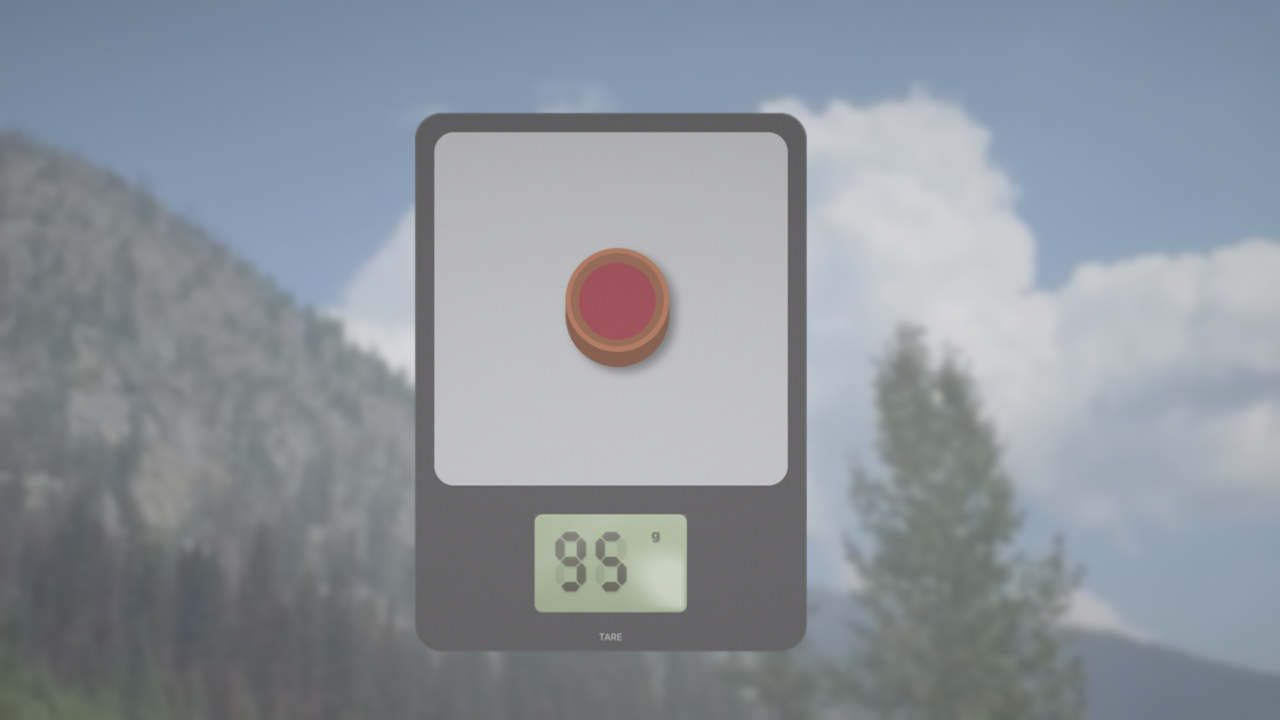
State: 95 g
